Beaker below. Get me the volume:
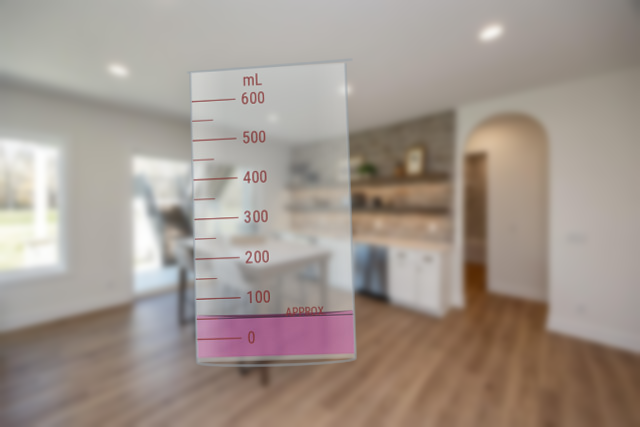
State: 50 mL
